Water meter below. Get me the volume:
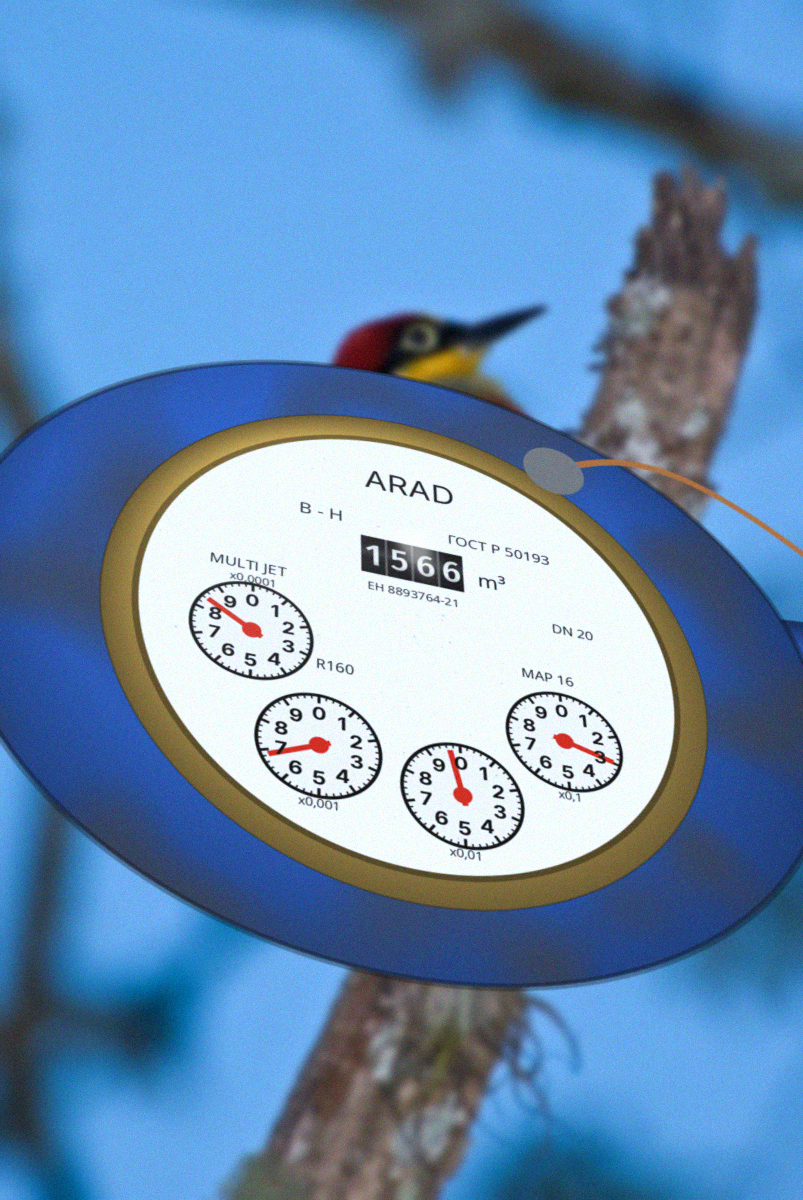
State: 1566.2968 m³
